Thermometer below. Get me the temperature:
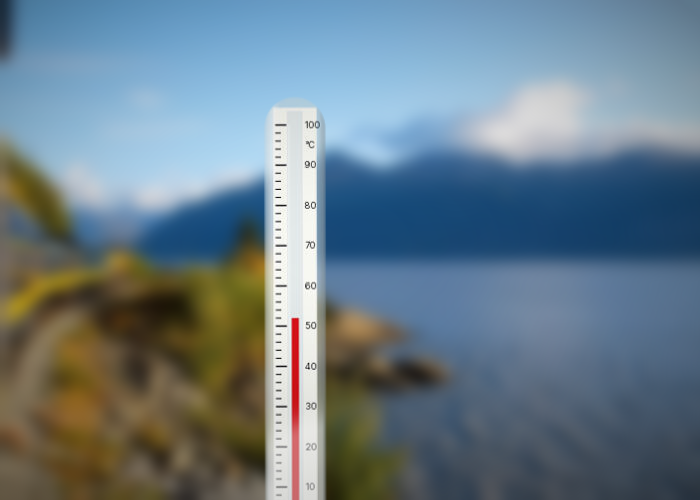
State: 52 °C
